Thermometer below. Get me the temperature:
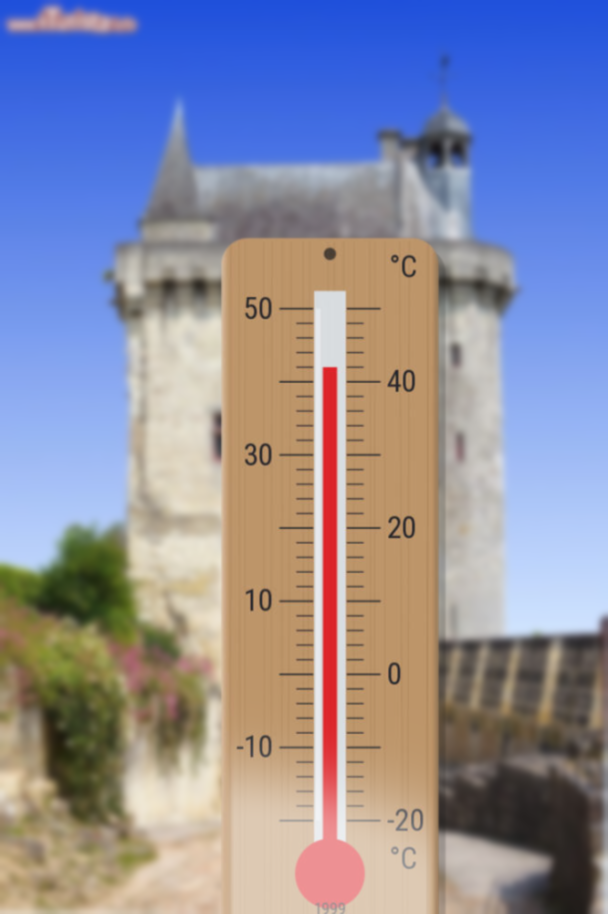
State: 42 °C
